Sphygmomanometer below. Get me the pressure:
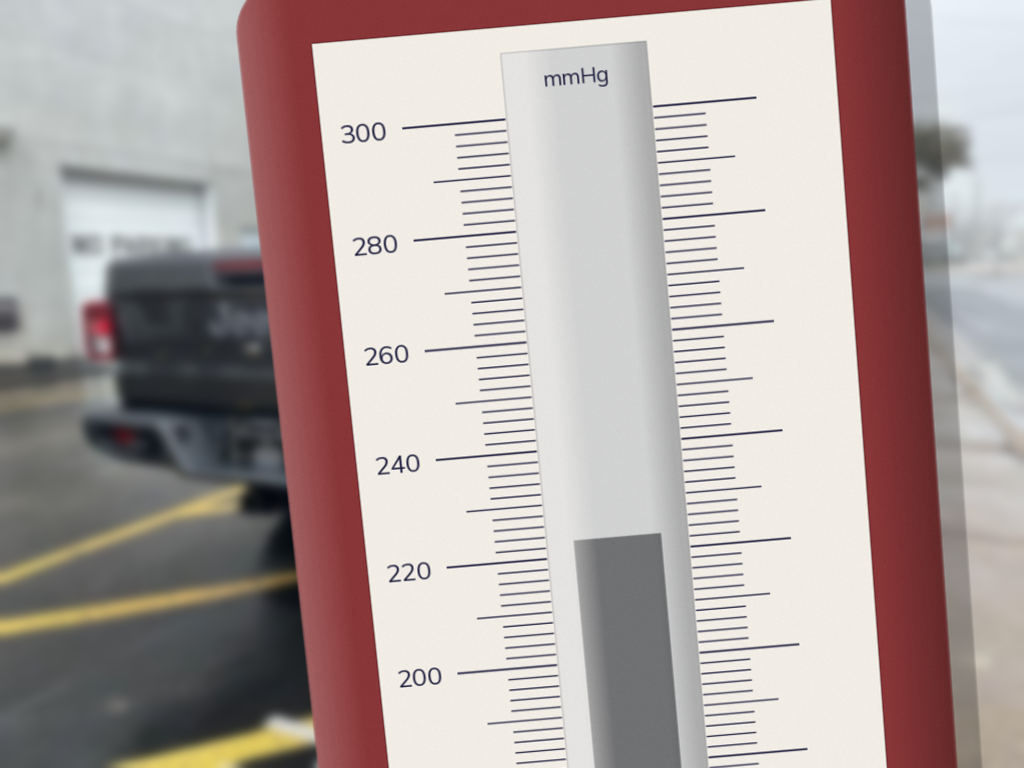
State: 223 mmHg
